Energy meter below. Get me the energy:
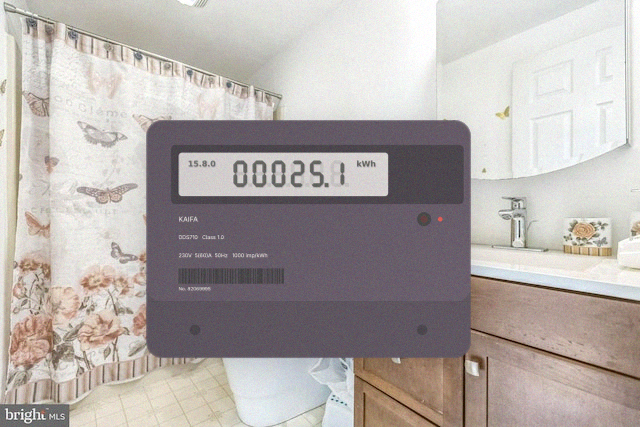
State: 25.1 kWh
